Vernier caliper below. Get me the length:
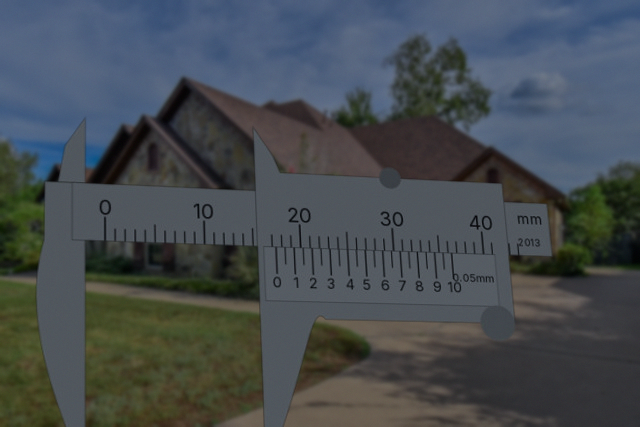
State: 17.4 mm
